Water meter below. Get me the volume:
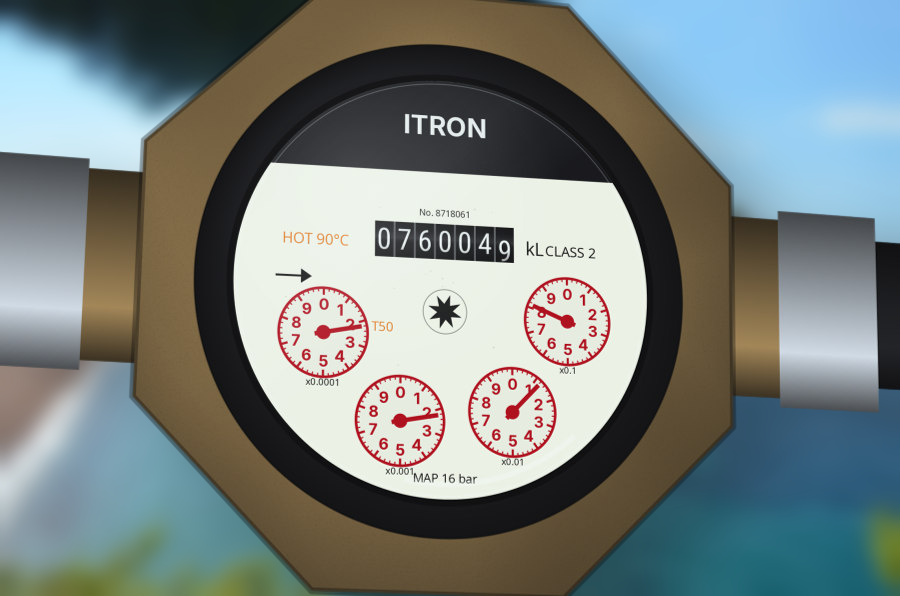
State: 760048.8122 kL
